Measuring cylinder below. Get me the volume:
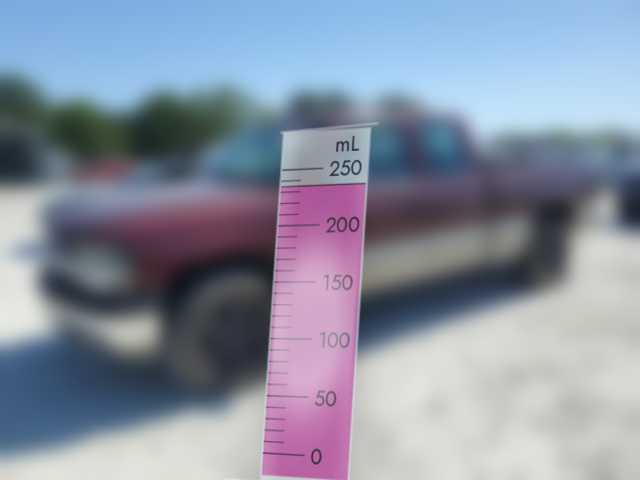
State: 235 mL
